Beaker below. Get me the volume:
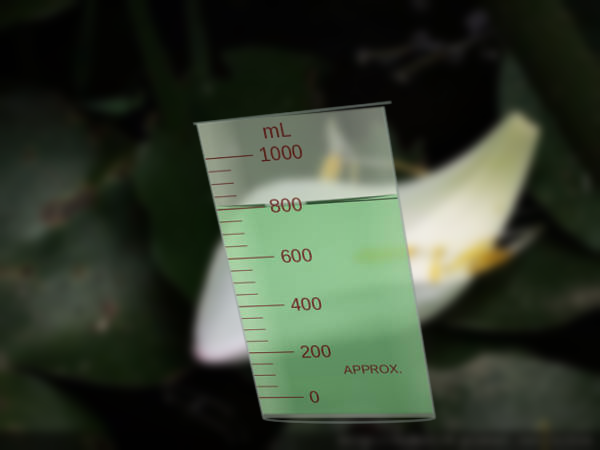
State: 800 mL
